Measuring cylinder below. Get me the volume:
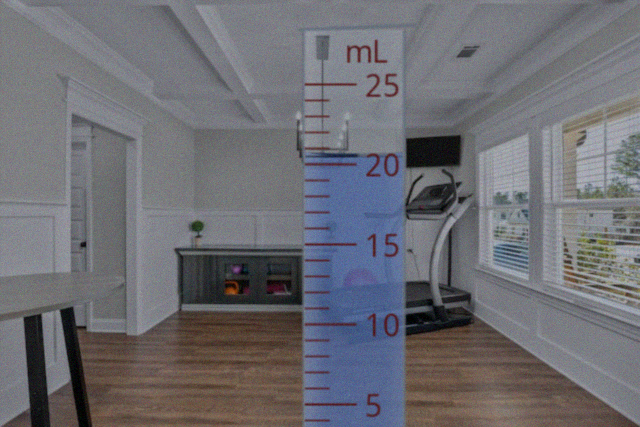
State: 20.5 mL
